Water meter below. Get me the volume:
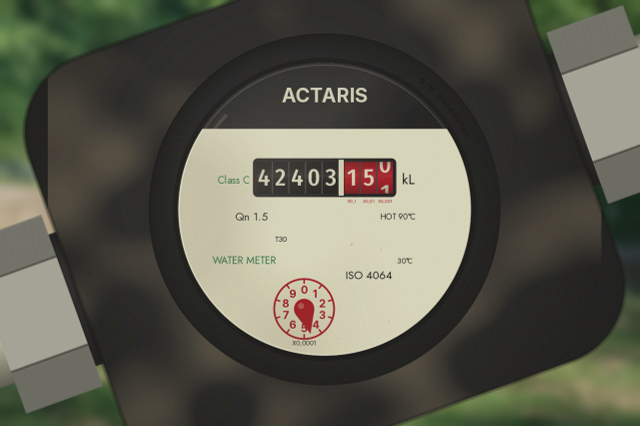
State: 42403.1504 kL
